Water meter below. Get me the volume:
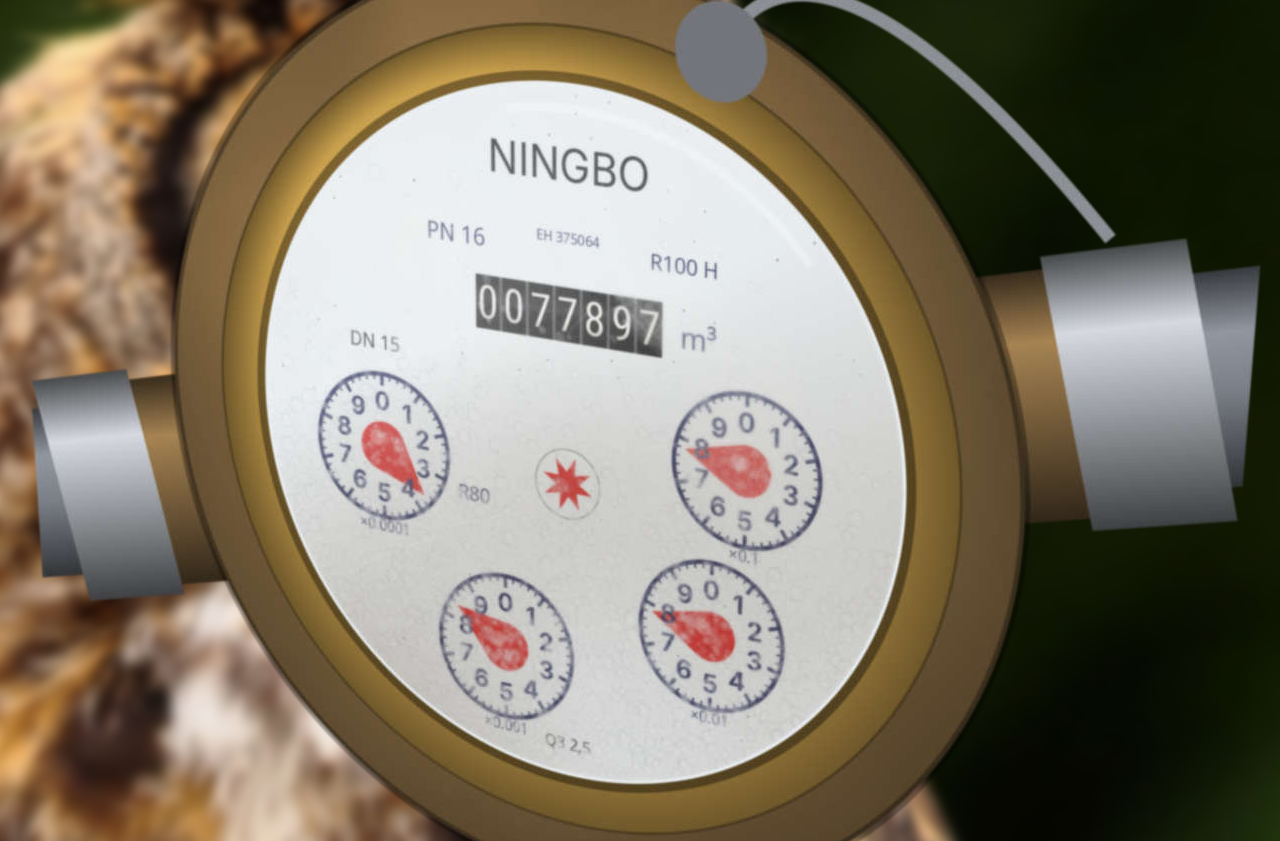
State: 77897.7783 m³
